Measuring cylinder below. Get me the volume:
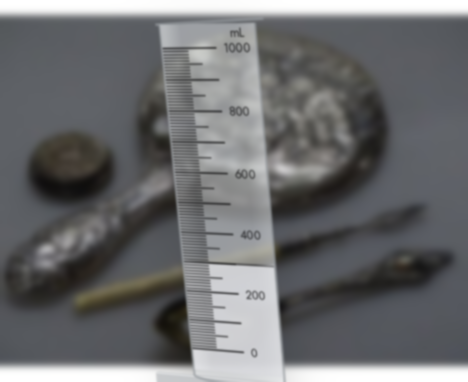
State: 300 mL
